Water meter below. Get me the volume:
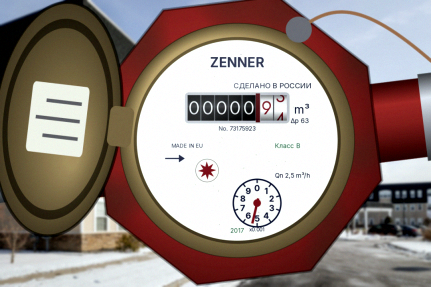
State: 0.935 m³
